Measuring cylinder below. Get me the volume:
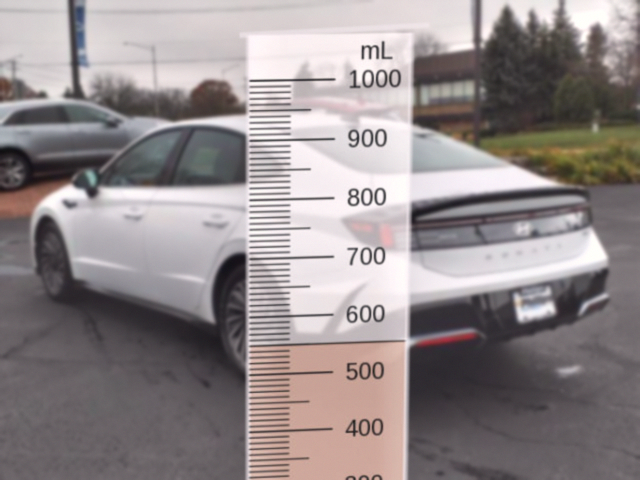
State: 550 mL
